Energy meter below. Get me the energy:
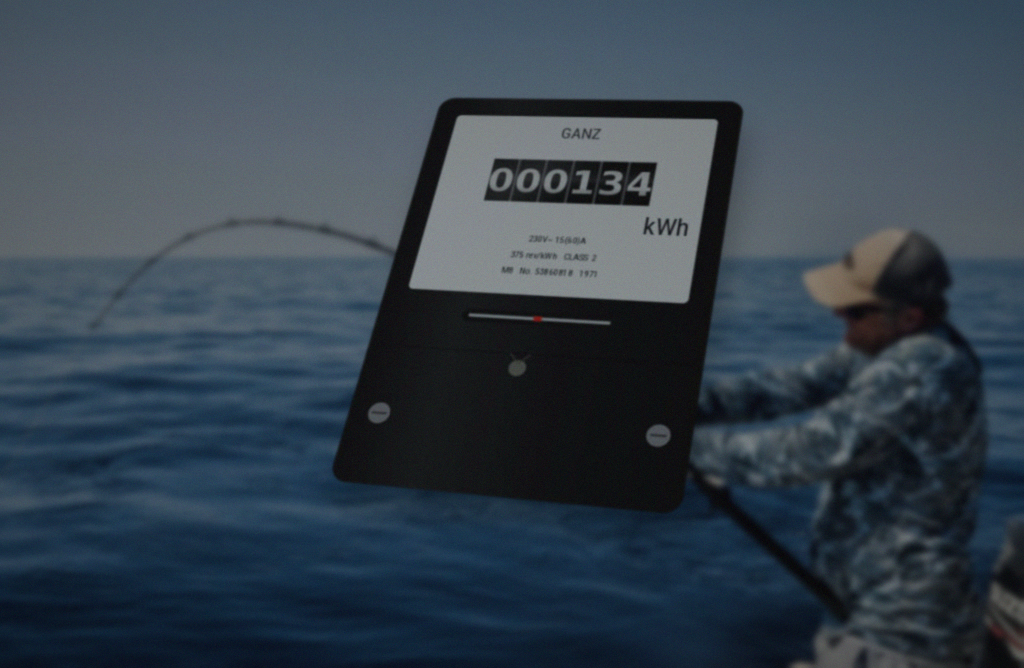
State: 134 kWh
